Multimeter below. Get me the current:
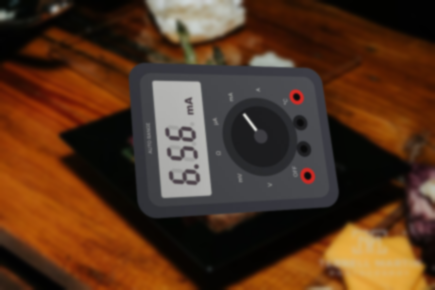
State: 6.56 mA
